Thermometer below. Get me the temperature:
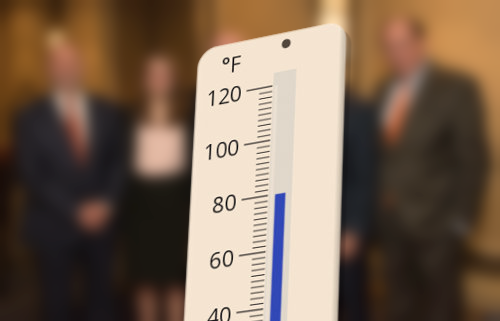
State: 80 °F
